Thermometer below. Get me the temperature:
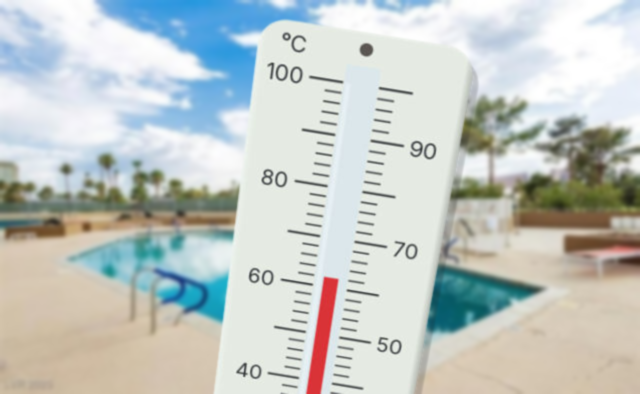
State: 62 °C
